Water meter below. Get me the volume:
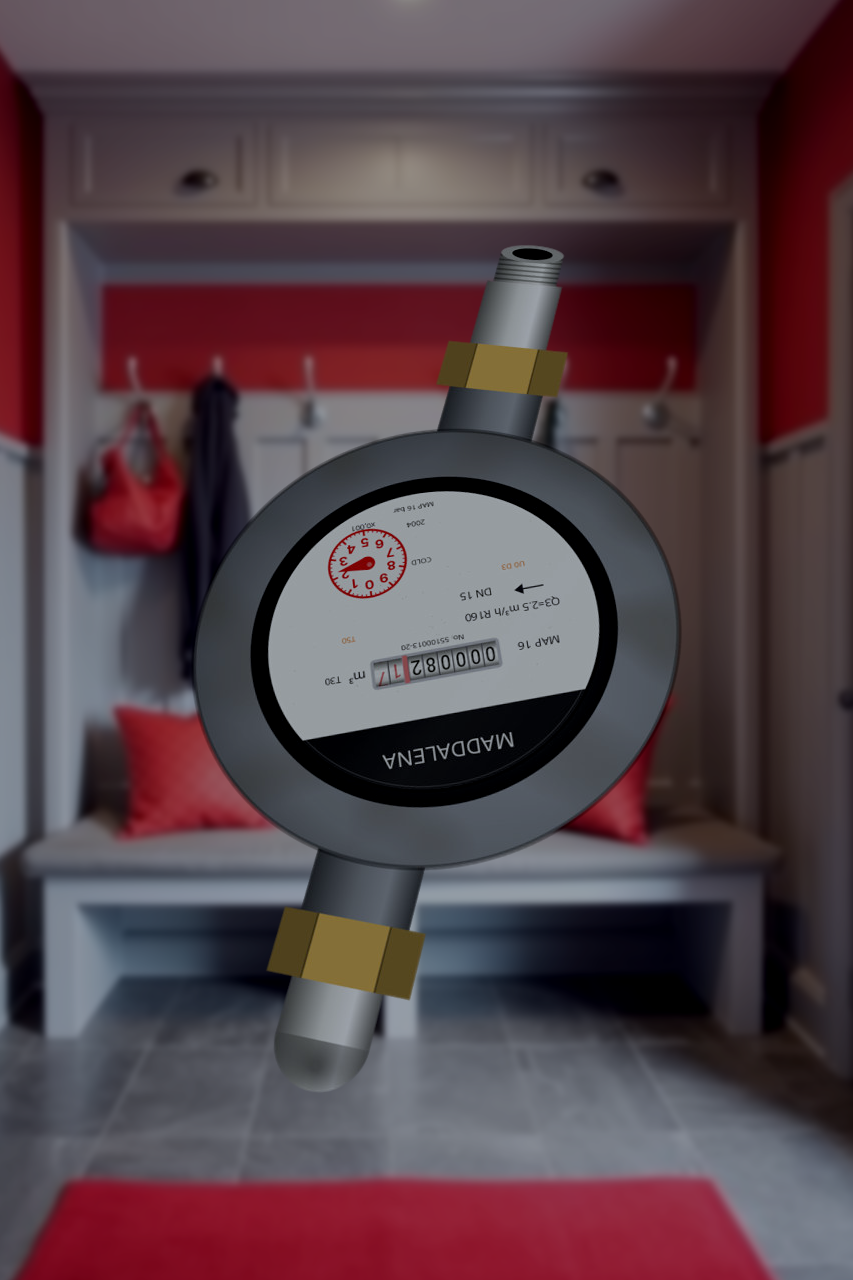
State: 82.172 m³
